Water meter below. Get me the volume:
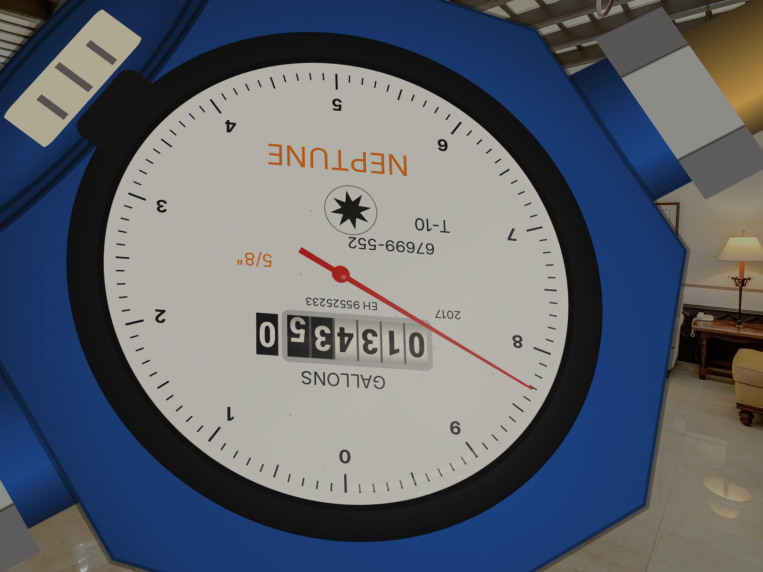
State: 134348.3 gal
